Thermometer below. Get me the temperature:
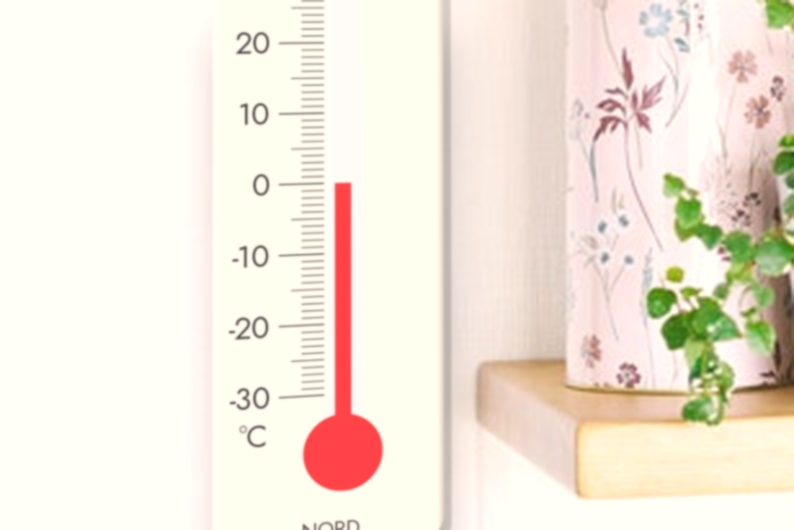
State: 0 °C
